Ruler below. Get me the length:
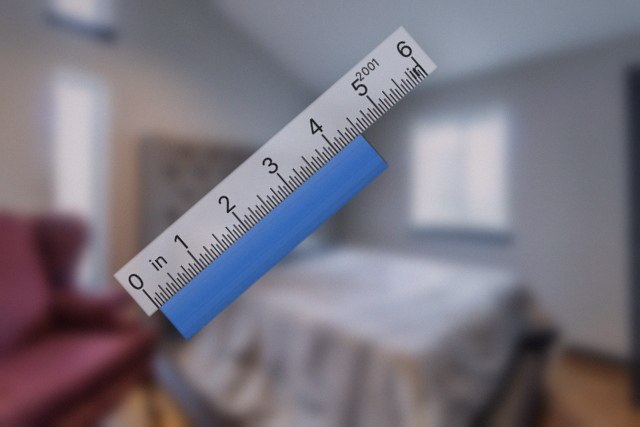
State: 4.5 in
